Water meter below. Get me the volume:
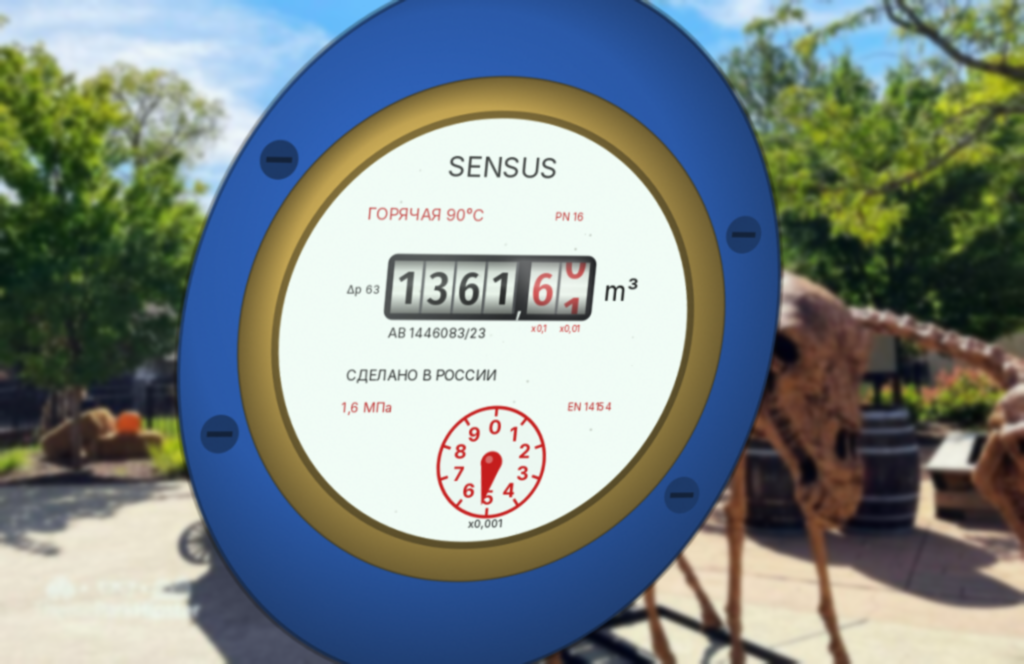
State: 1361.605 m³
